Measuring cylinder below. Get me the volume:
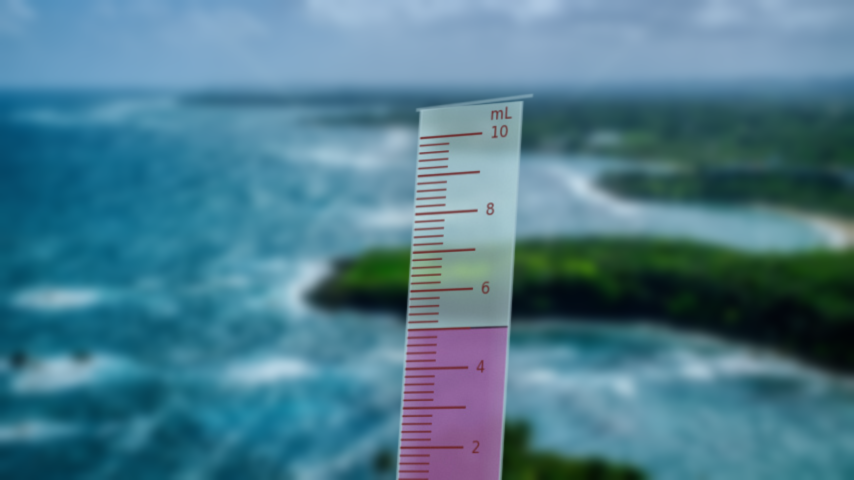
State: 5 mL
